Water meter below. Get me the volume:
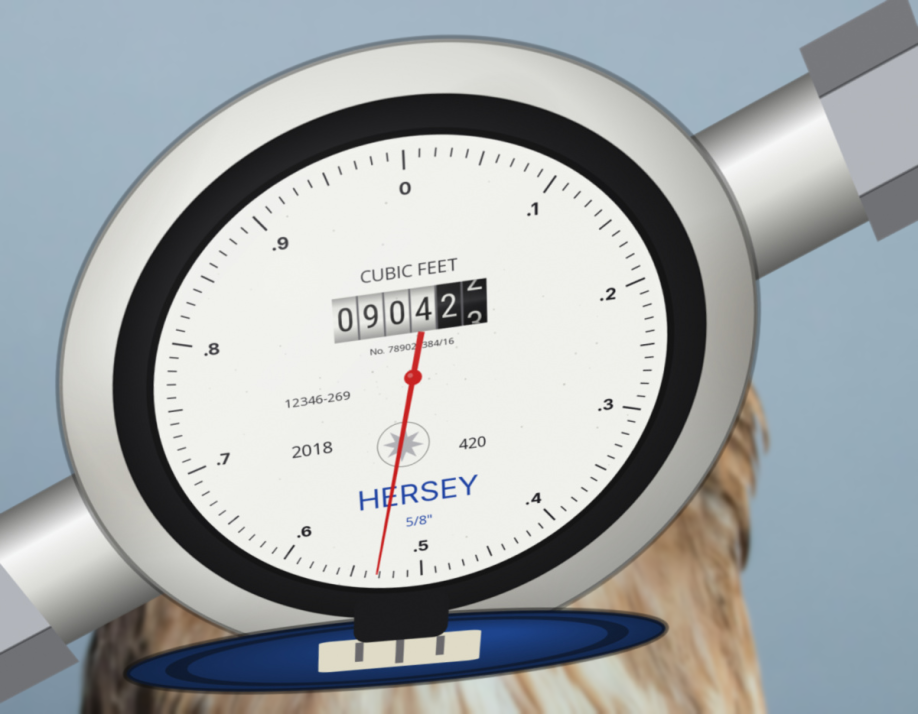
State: 90422.53 ft³
